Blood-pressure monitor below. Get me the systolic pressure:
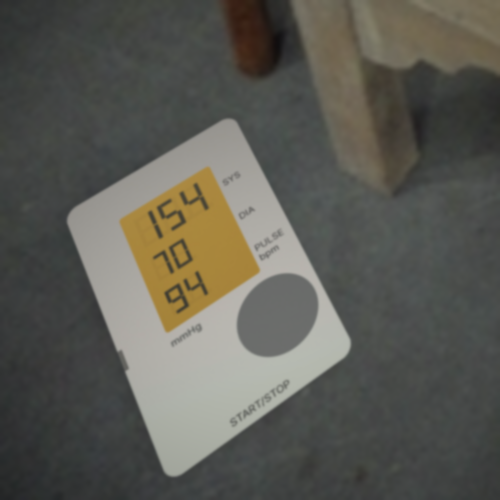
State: 154 mmHg
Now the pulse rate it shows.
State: 94 bpm
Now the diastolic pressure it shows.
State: 70 mmHg
